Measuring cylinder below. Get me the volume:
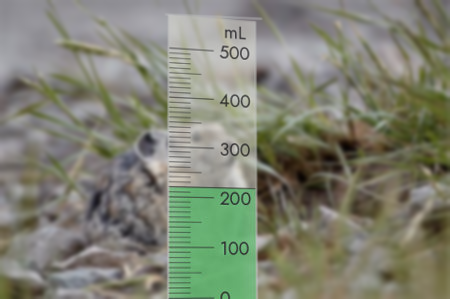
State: 220 mL
